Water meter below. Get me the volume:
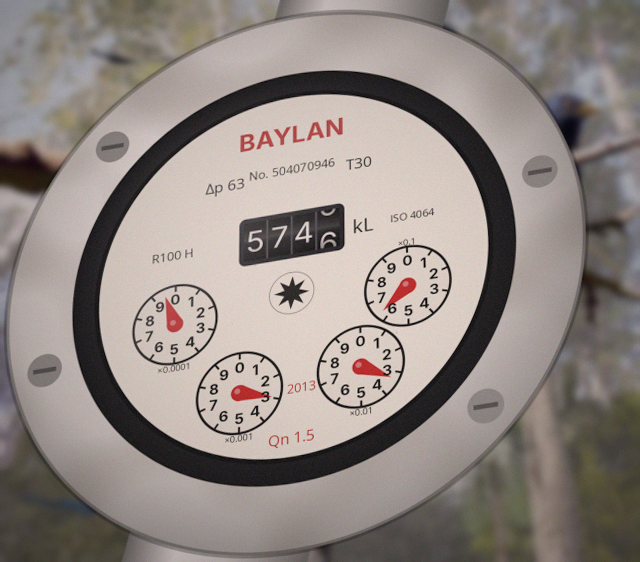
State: 5745.6329 kL
